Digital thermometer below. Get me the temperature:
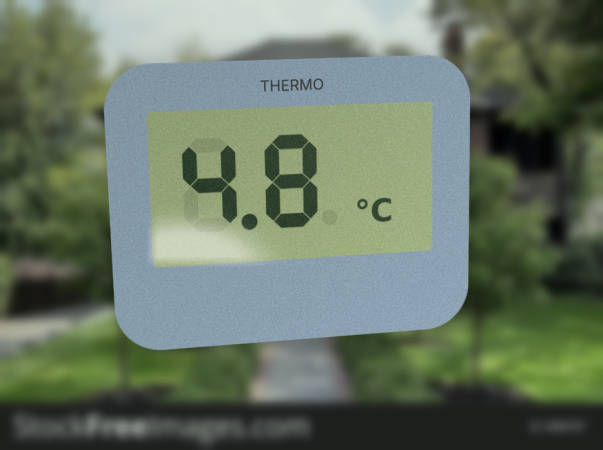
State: 4.8 °C
